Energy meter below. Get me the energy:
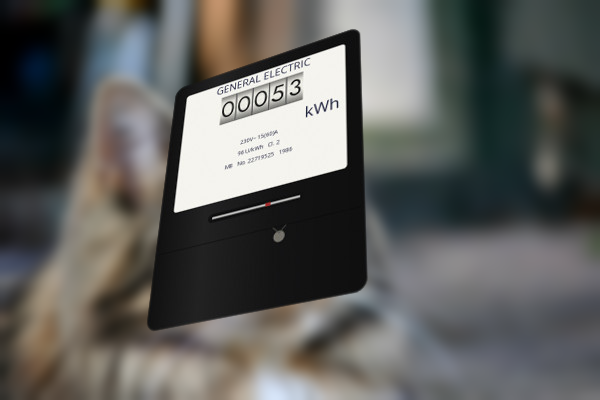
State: 53 kWh
